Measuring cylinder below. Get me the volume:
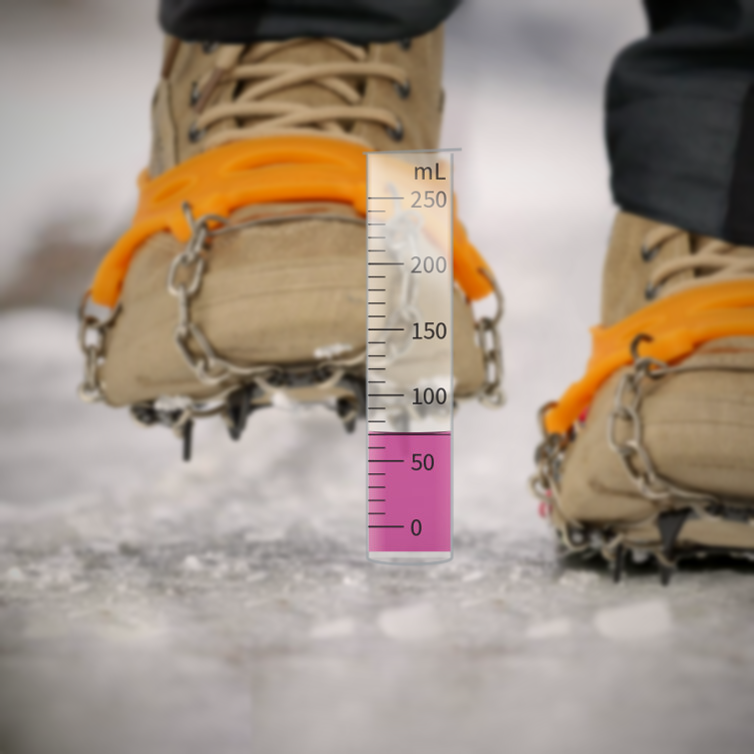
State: 70 mL
